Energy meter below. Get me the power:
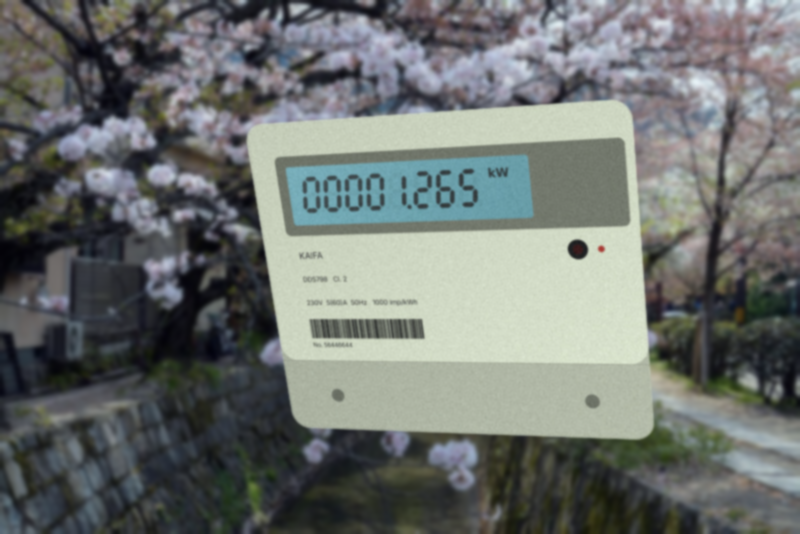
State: 1.265 kW
